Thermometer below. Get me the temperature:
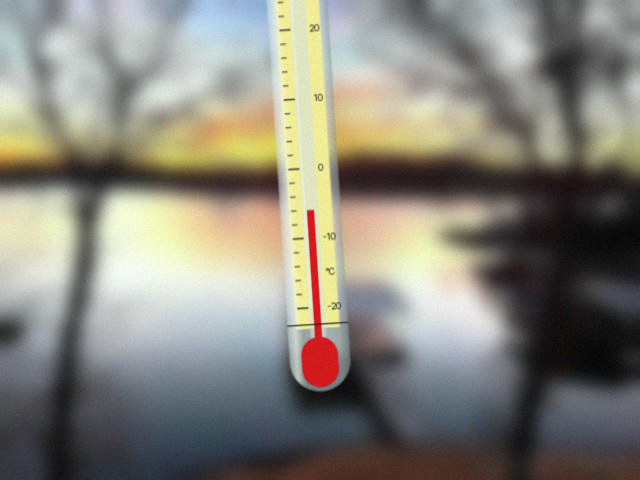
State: -6 °C
